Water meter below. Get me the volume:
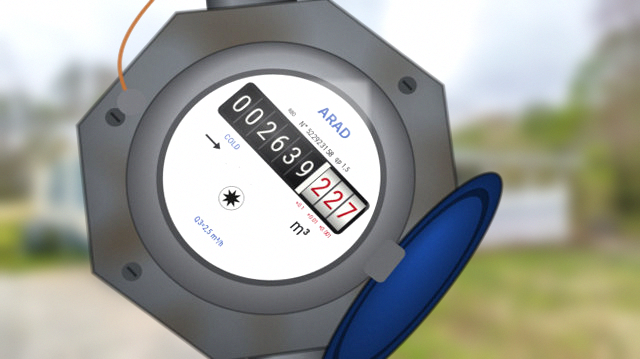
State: 2639.227 m³
